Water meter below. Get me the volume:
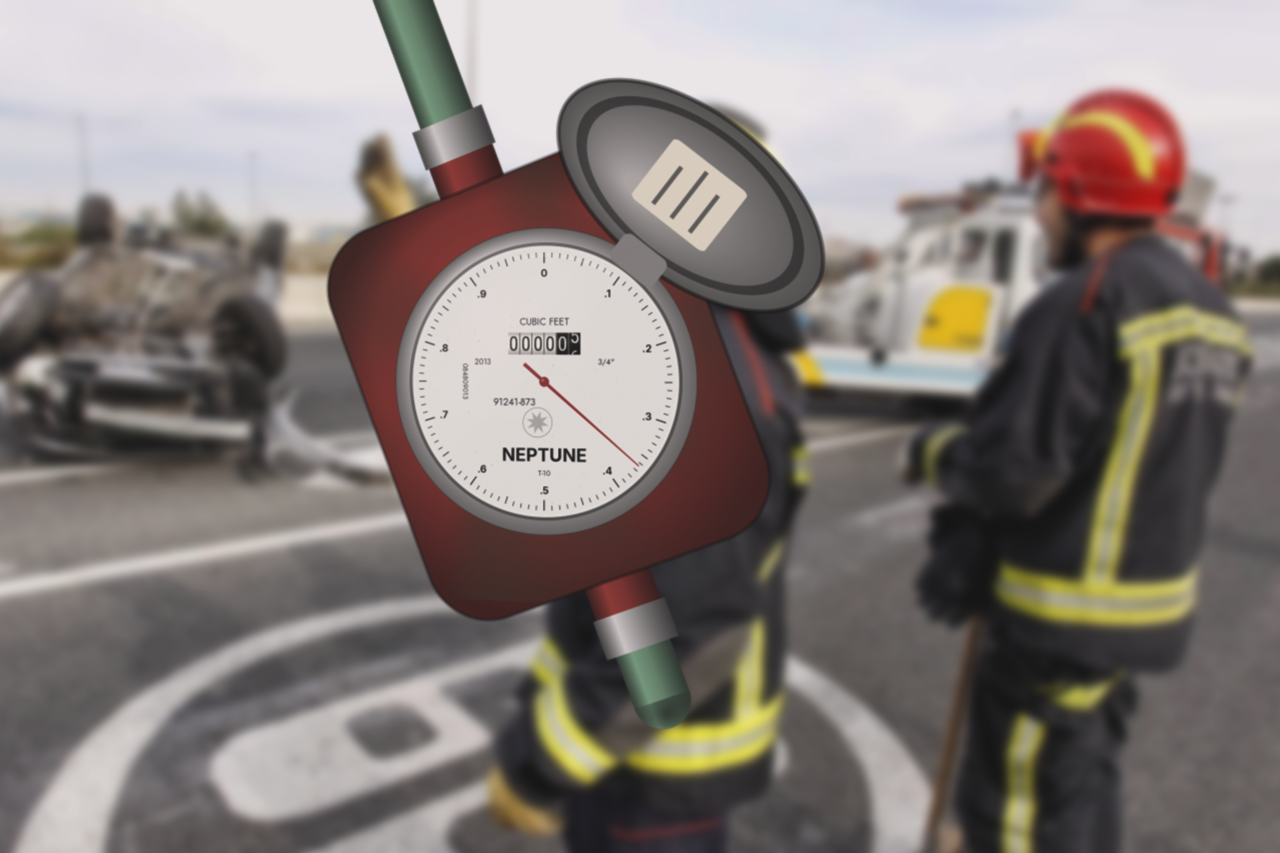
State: 5.36 ft³
